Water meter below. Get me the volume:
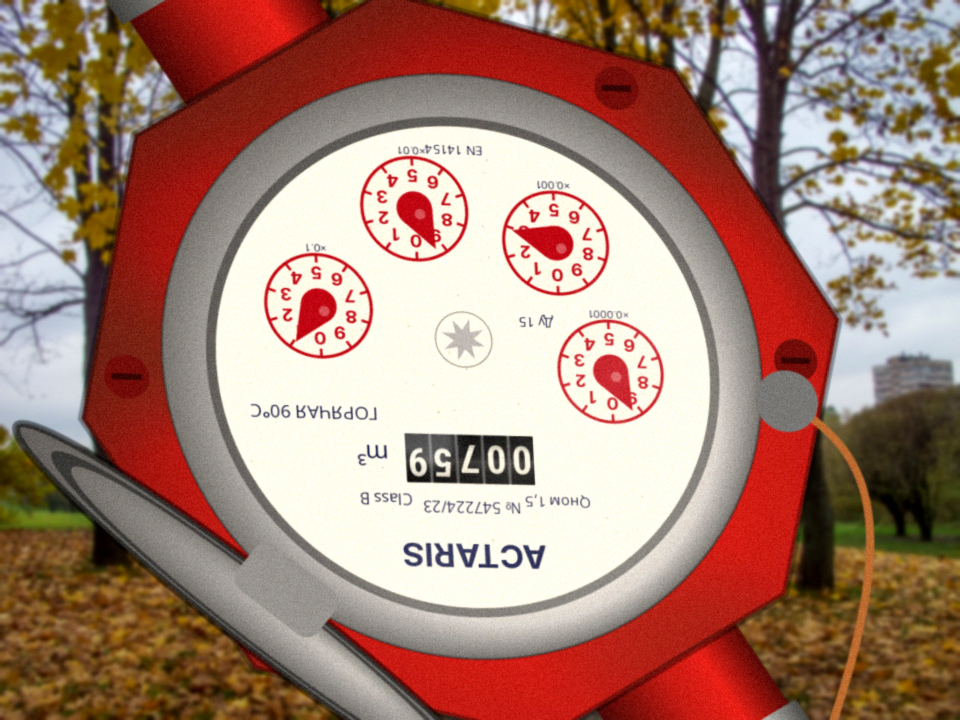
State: 759.0929 m³
